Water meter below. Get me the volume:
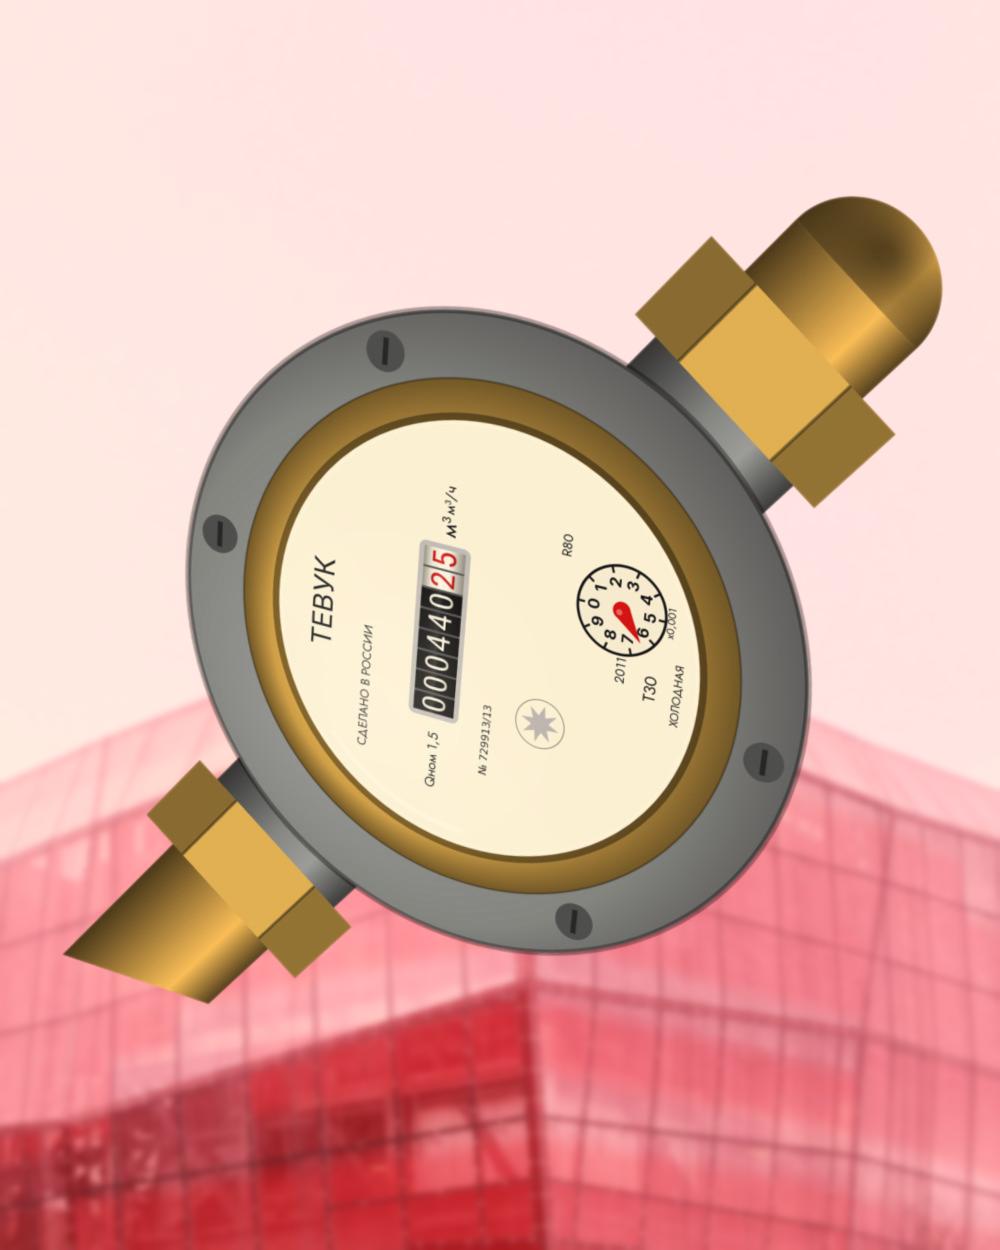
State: 440.256 m³
